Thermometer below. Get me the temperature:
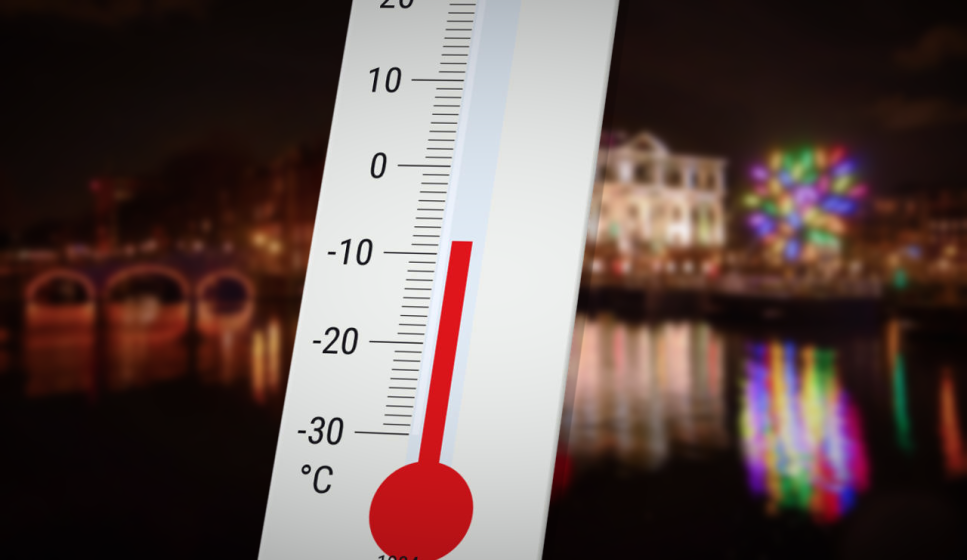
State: -8.5 °C
